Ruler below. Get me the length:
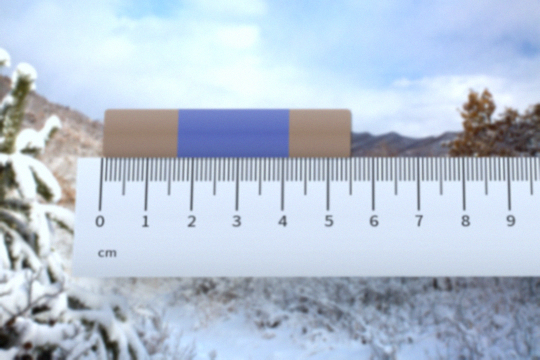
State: 5.5 cm
